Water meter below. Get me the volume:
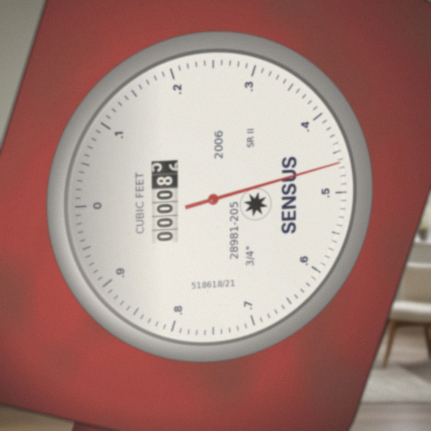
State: 85.46 ft³
